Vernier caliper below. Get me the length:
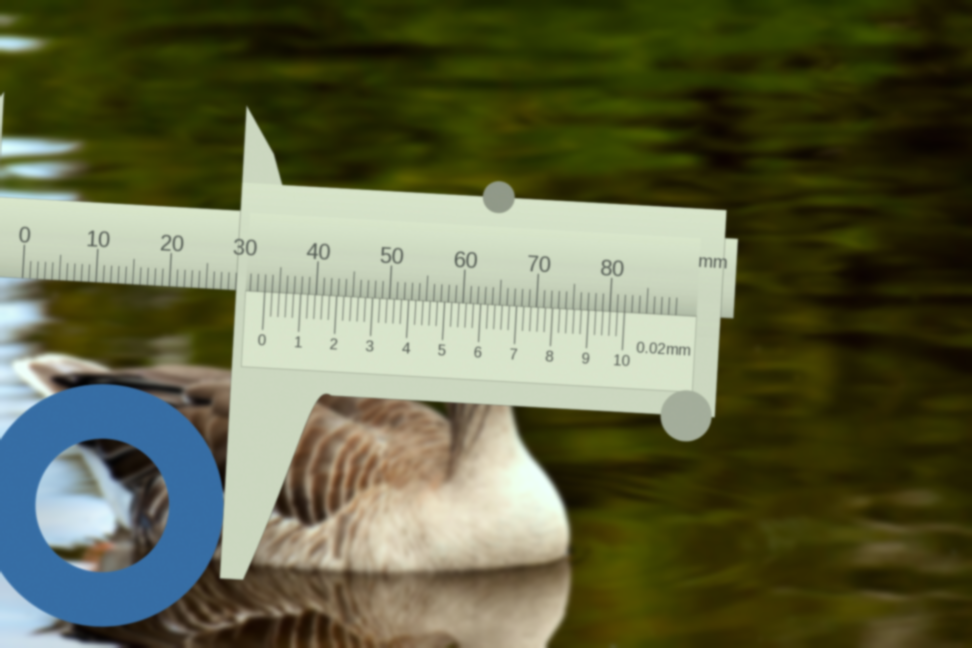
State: 33.0 mm
